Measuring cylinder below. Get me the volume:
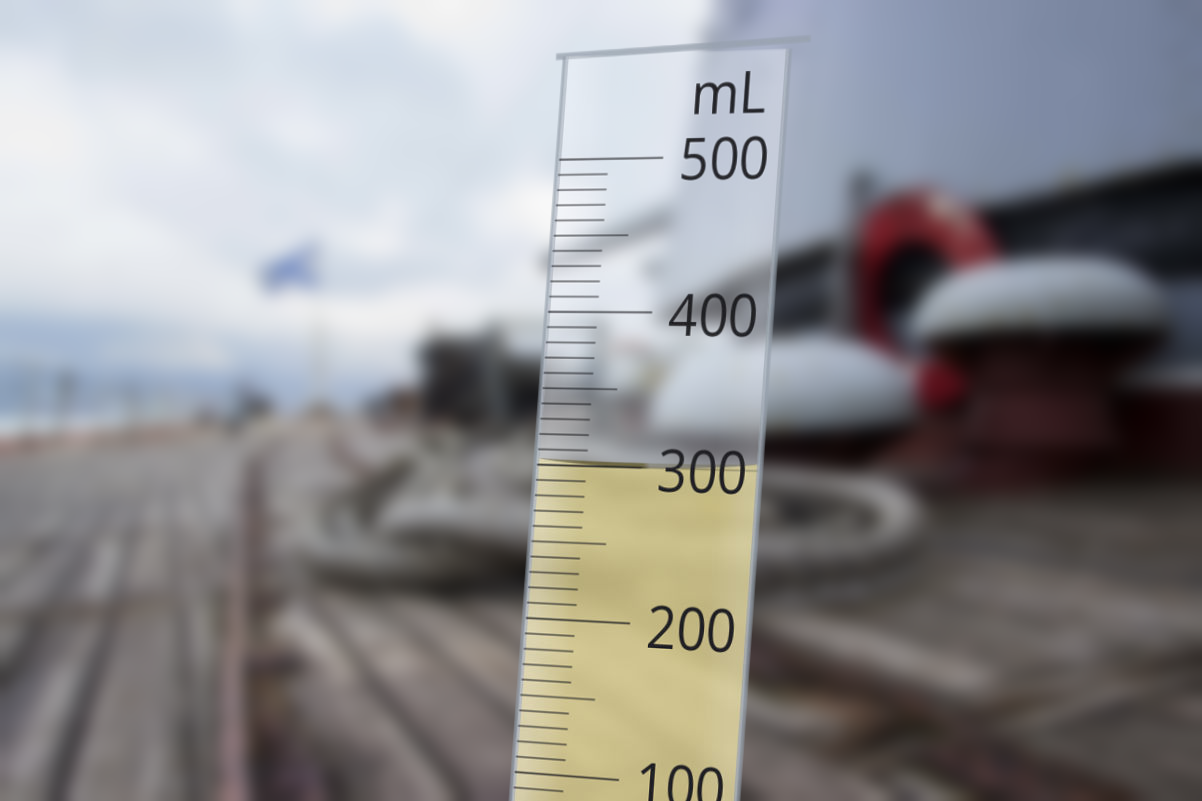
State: 300 mL
